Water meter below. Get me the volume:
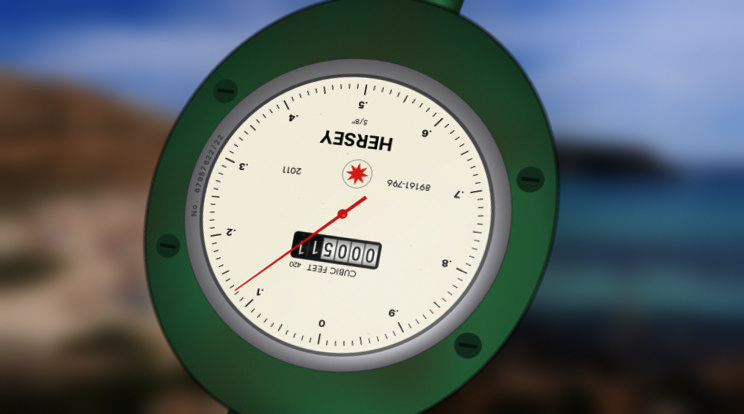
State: 511.12 ft³
